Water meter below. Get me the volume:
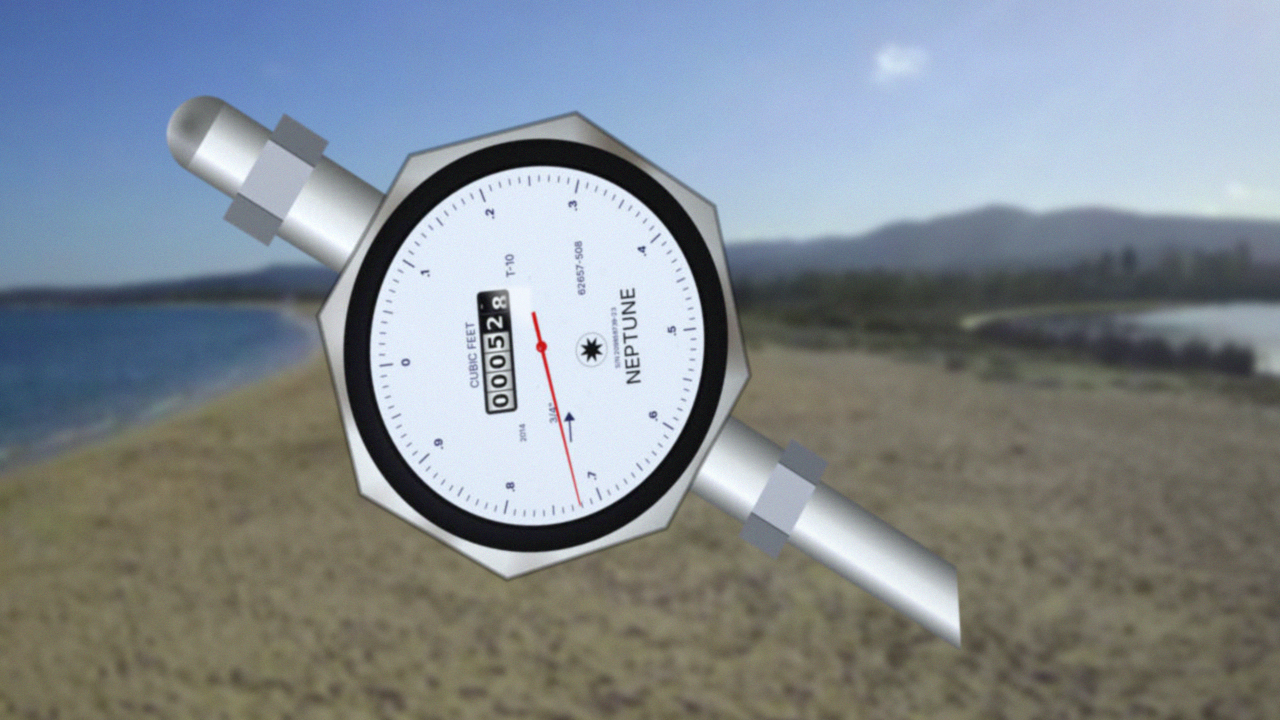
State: 527.72 ft³
